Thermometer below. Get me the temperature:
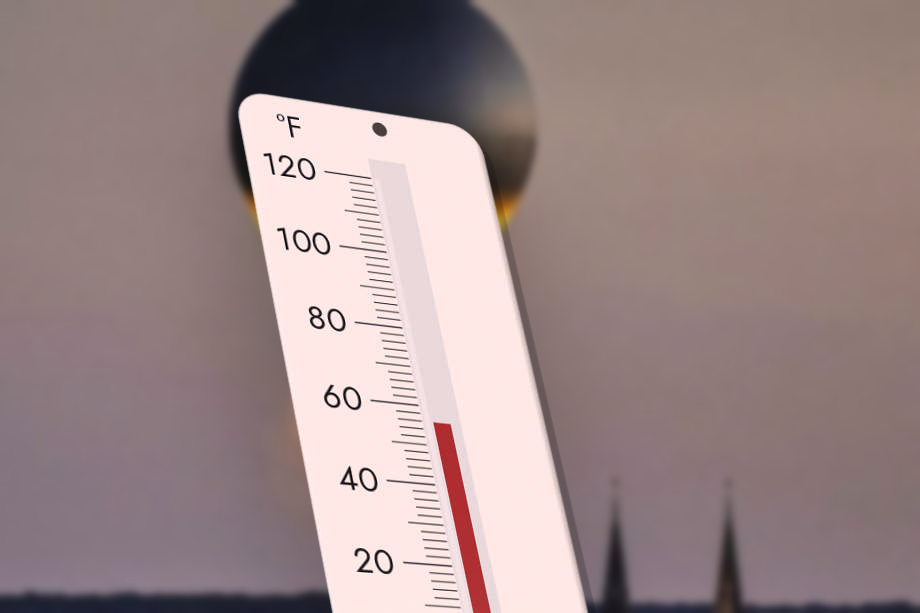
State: 56 °F
